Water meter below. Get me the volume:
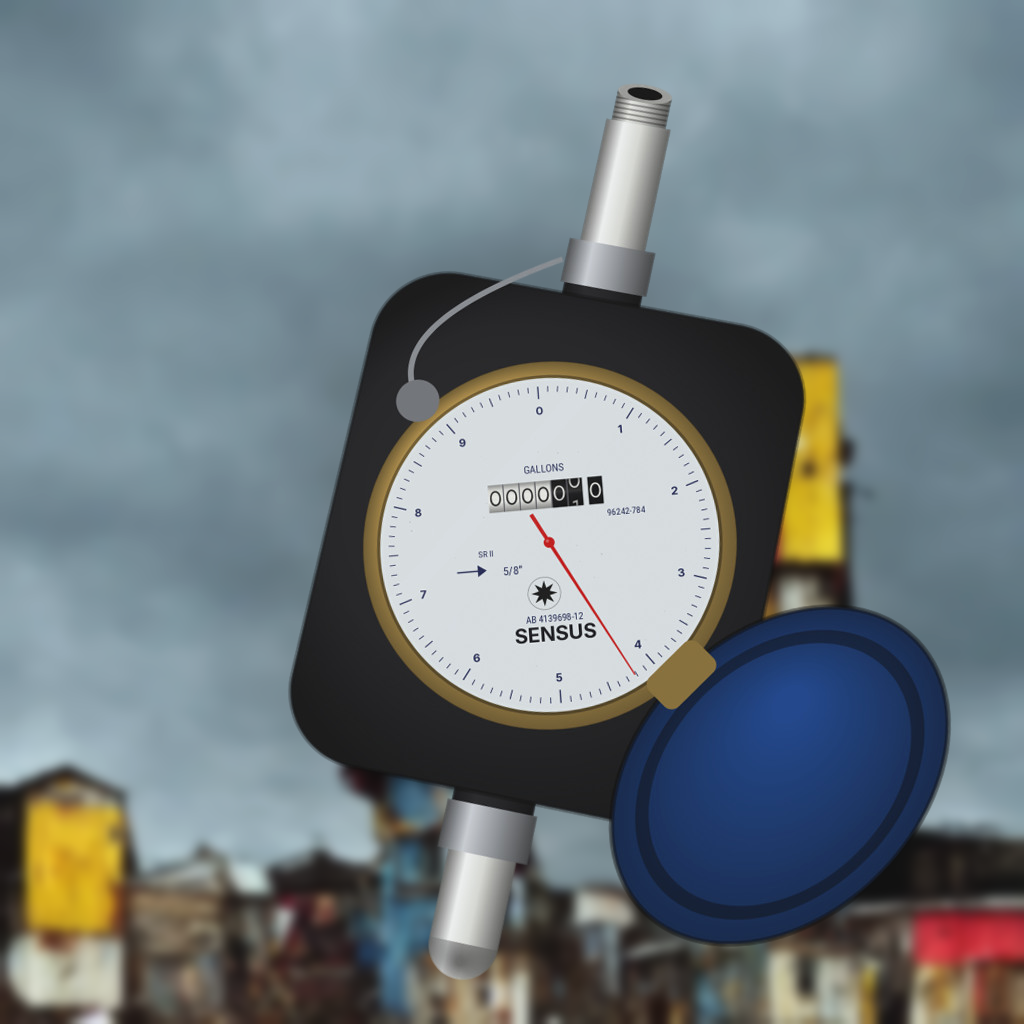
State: 4.2 gal
